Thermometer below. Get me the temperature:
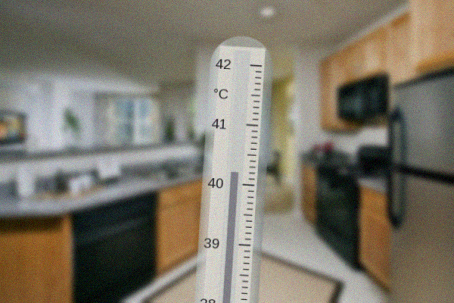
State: 40.2 °C
